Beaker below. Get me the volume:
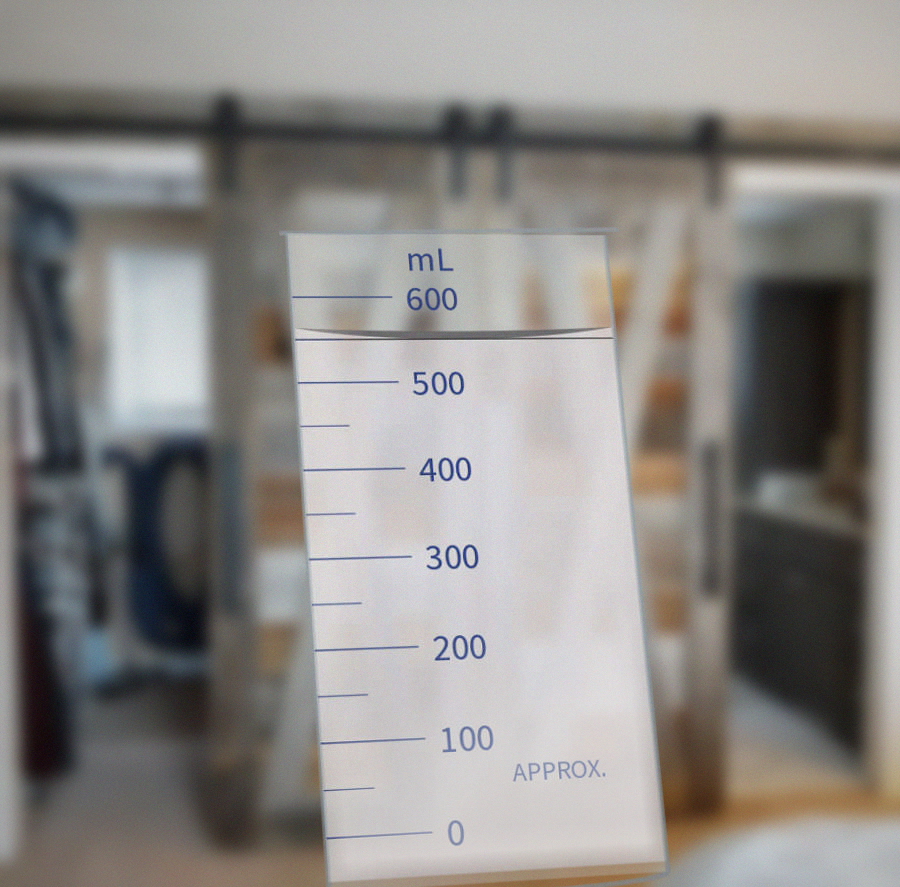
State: 550 mL
